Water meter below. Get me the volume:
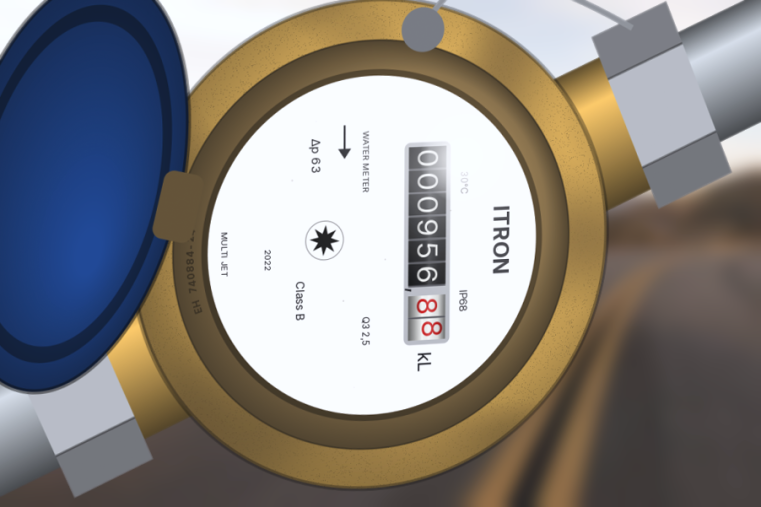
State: 956.88 kL
